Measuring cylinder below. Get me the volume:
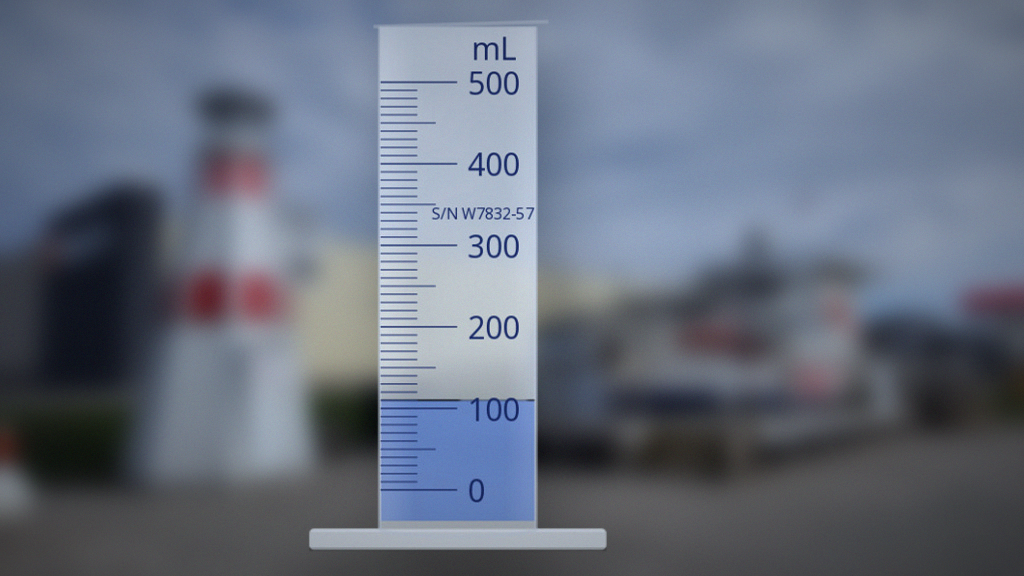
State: 110 mL
